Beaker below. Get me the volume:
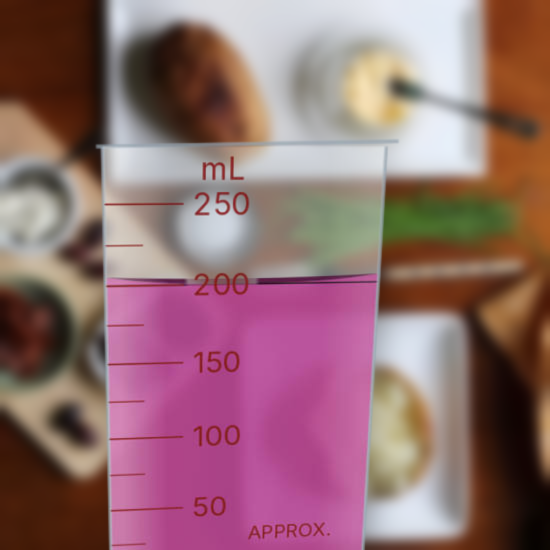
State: 200 mL
